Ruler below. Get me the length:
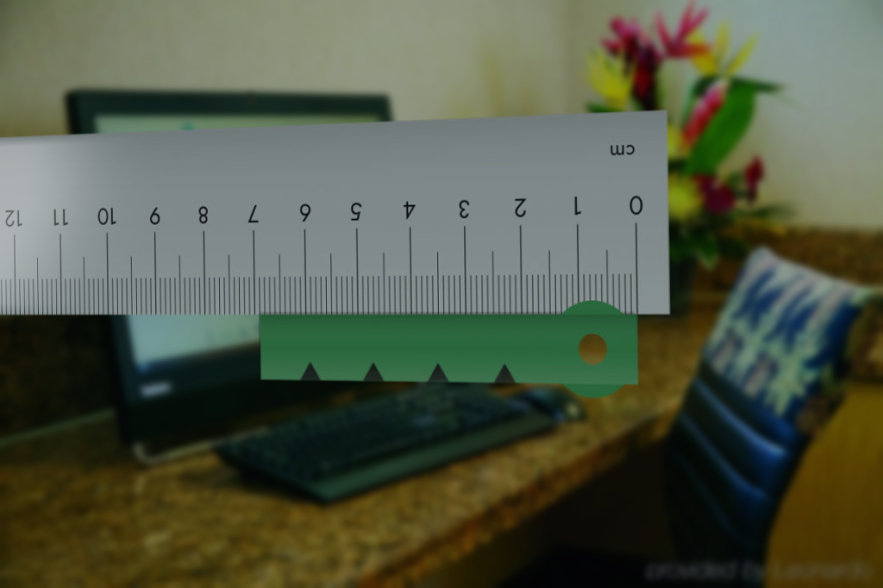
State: 6.9 cm
